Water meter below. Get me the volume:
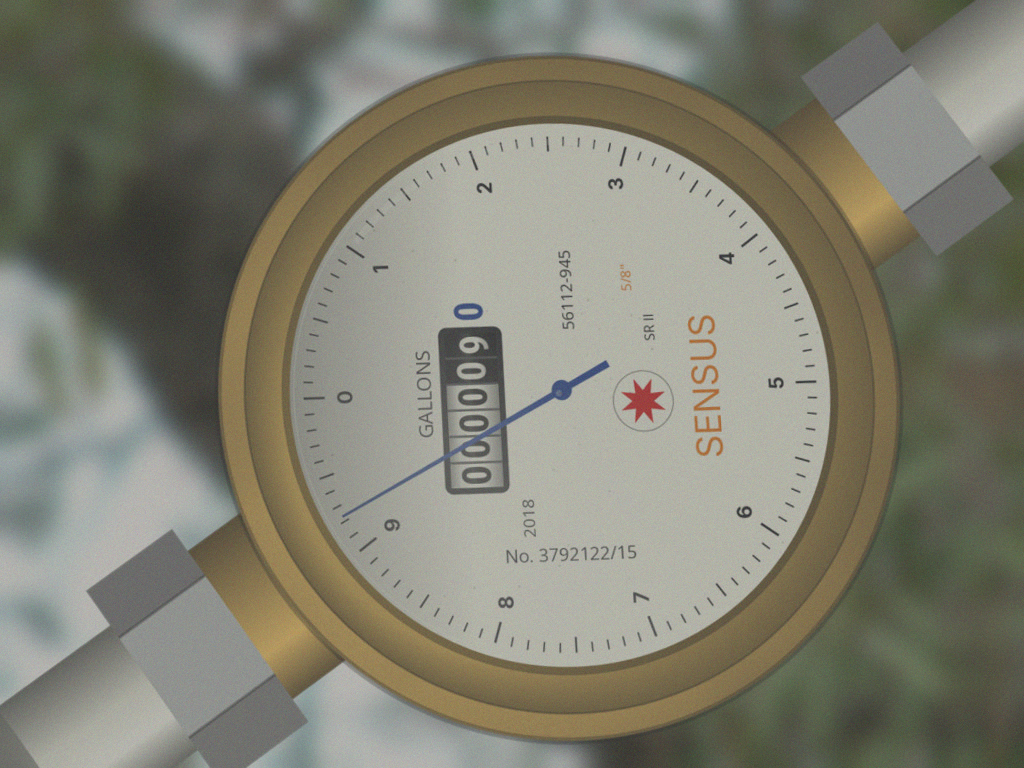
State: 89.2 gal
